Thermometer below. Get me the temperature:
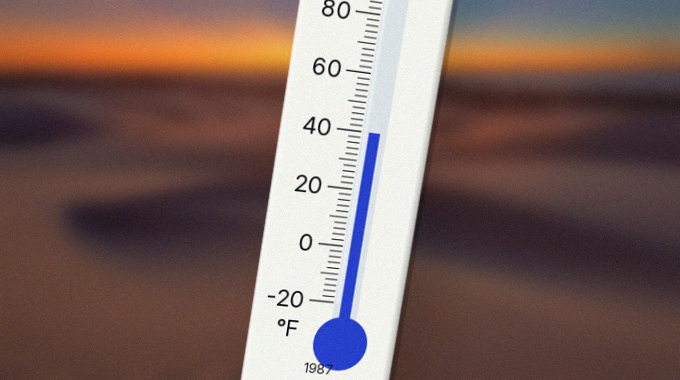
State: 40 °F
